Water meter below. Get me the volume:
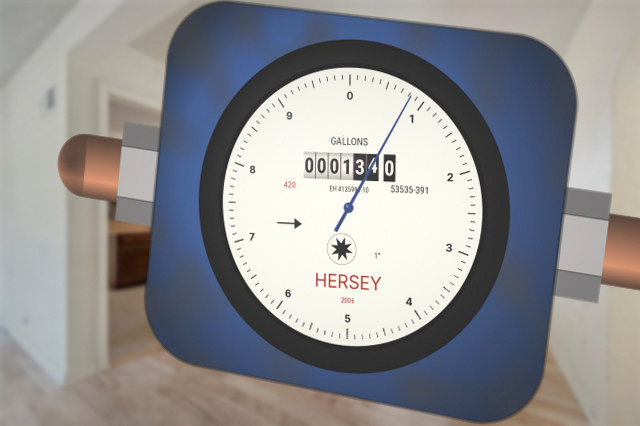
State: 1340.8 gal
